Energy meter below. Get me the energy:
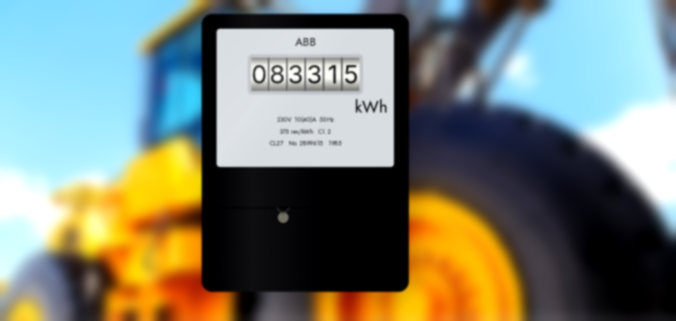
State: 83315 kWh
